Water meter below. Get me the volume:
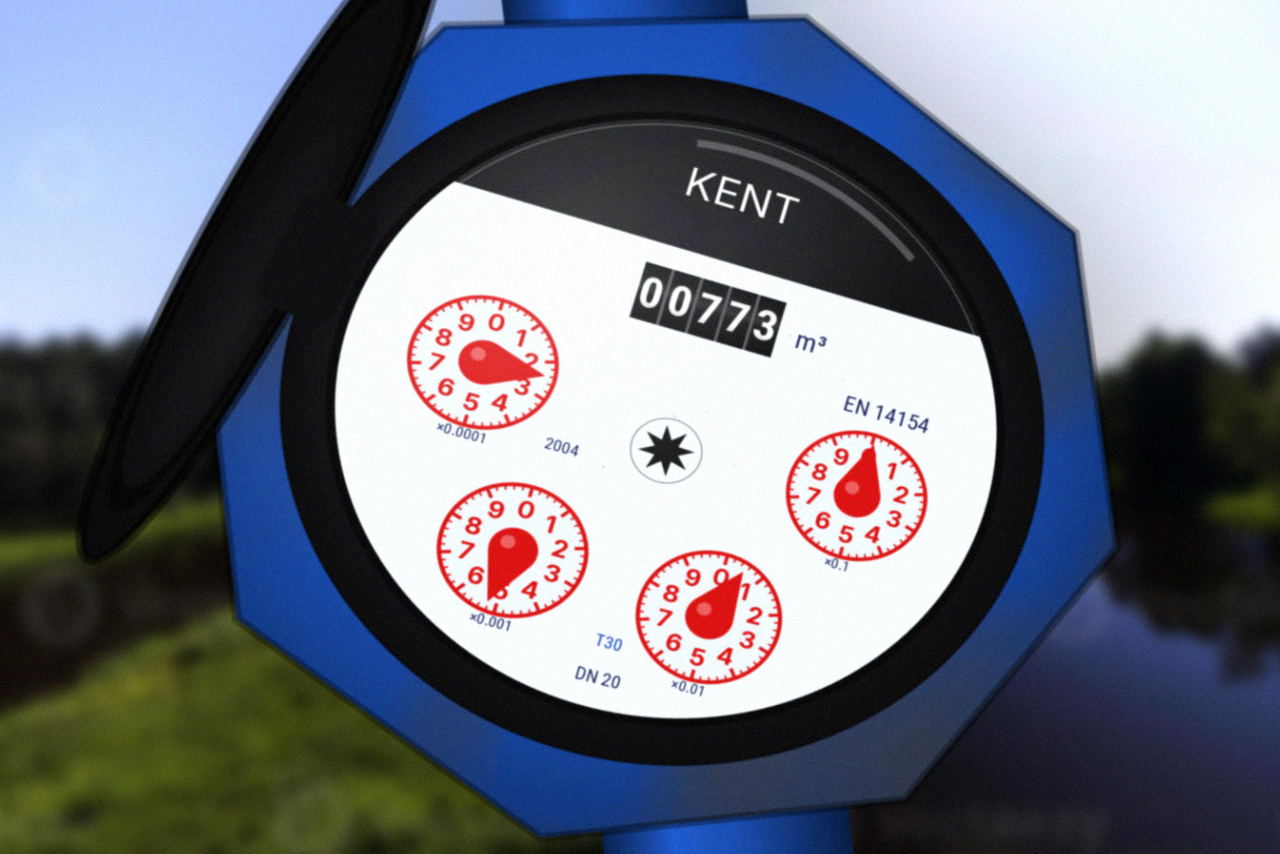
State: 773.0052 m³
